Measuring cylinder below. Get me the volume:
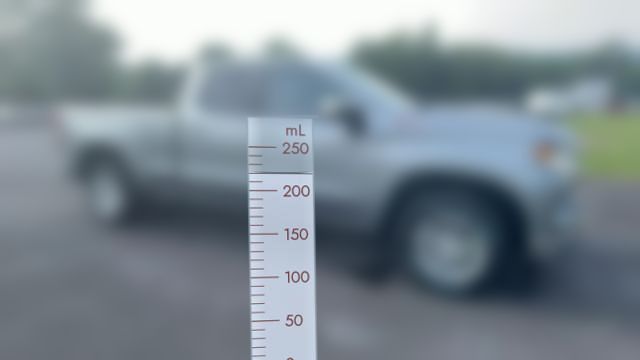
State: 220 mL
